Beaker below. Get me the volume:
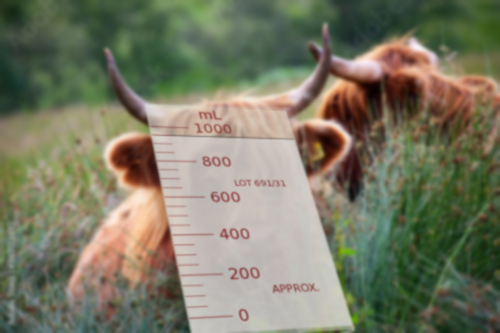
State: 950 mL
